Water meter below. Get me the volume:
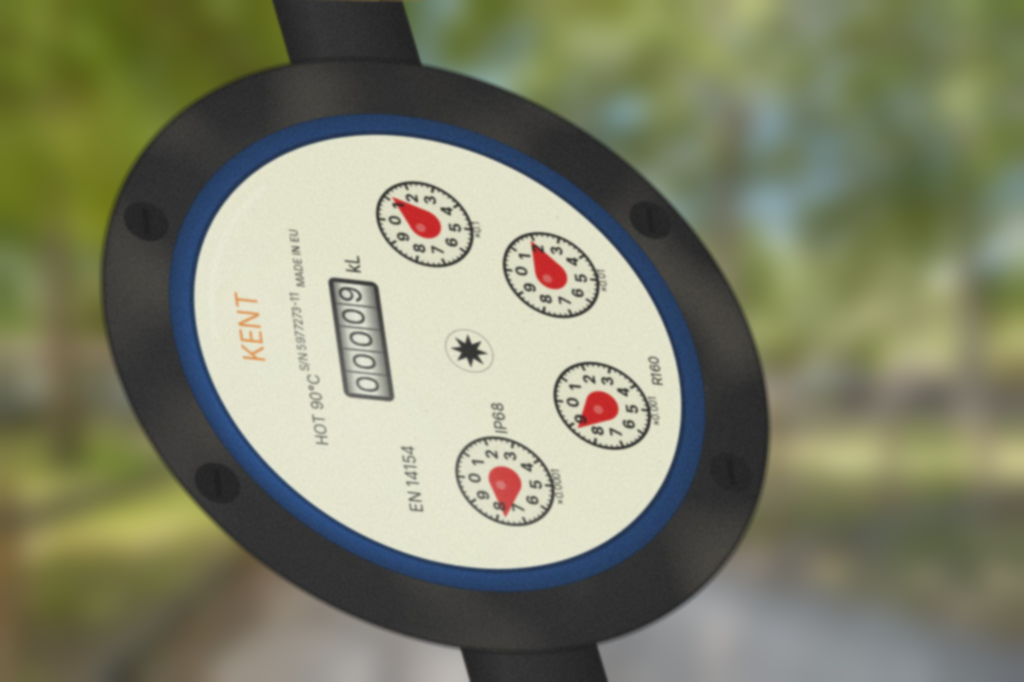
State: 9.1187 kL
